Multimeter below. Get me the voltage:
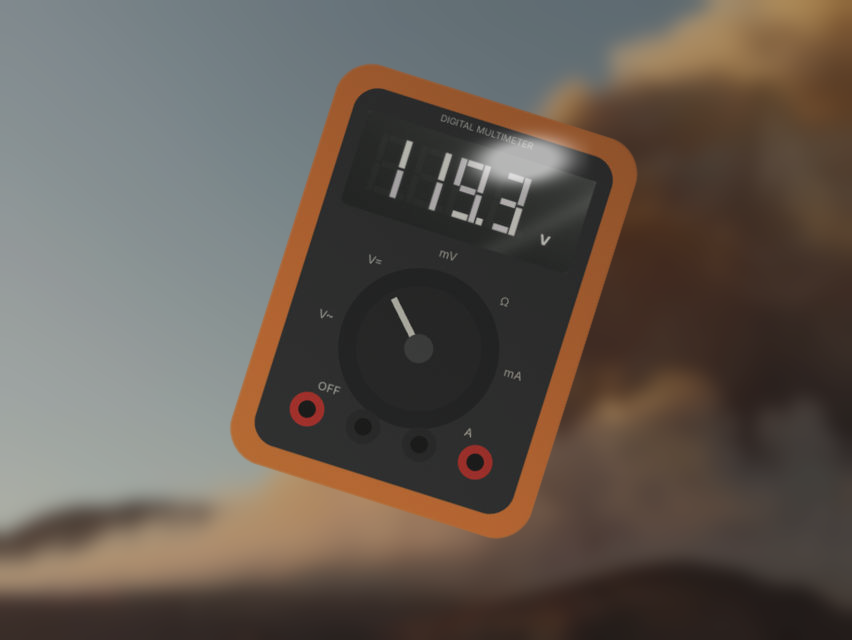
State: 119.3 V
